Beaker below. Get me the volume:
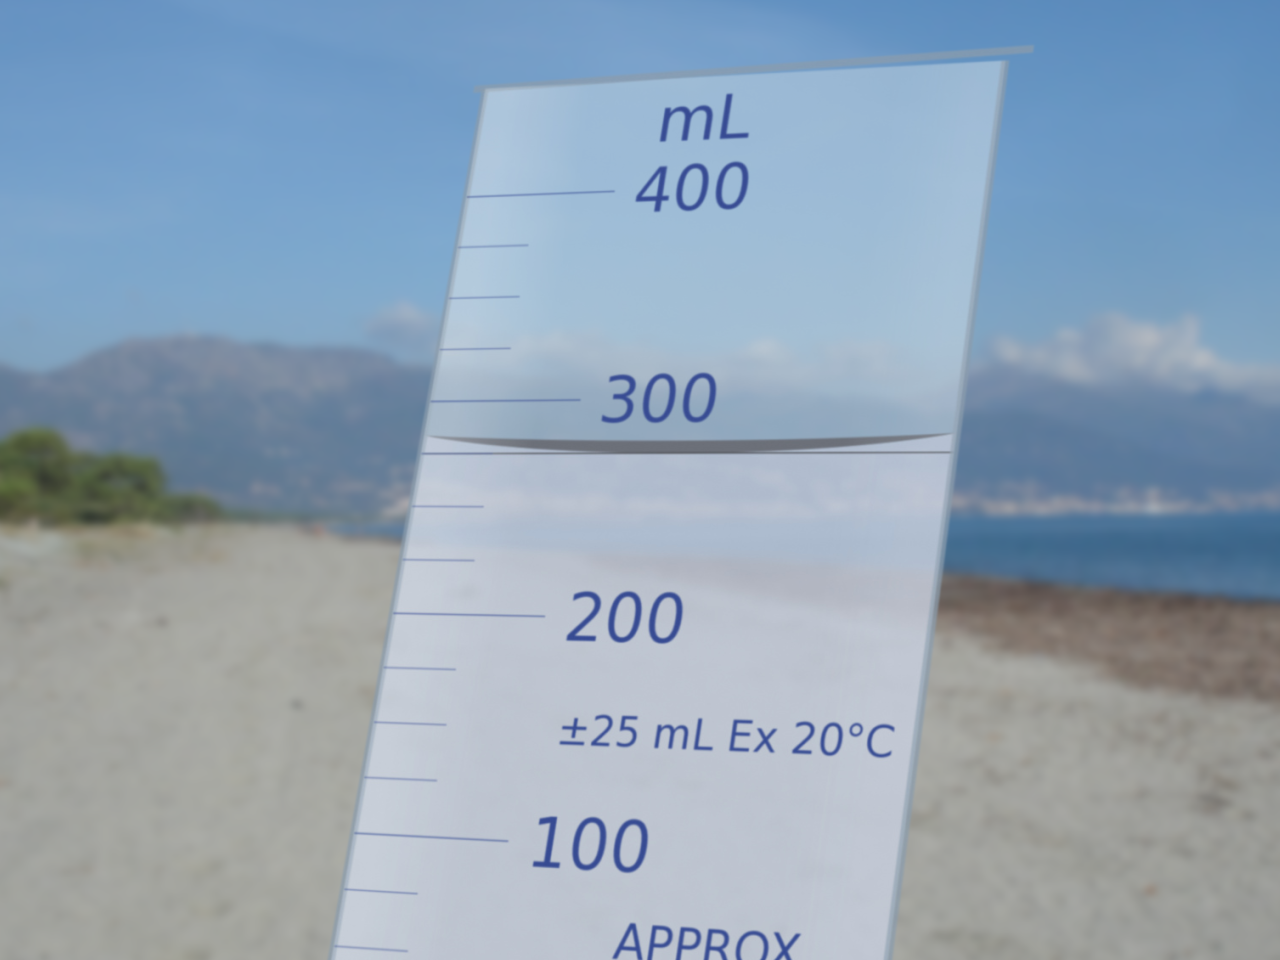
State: 275 mL
